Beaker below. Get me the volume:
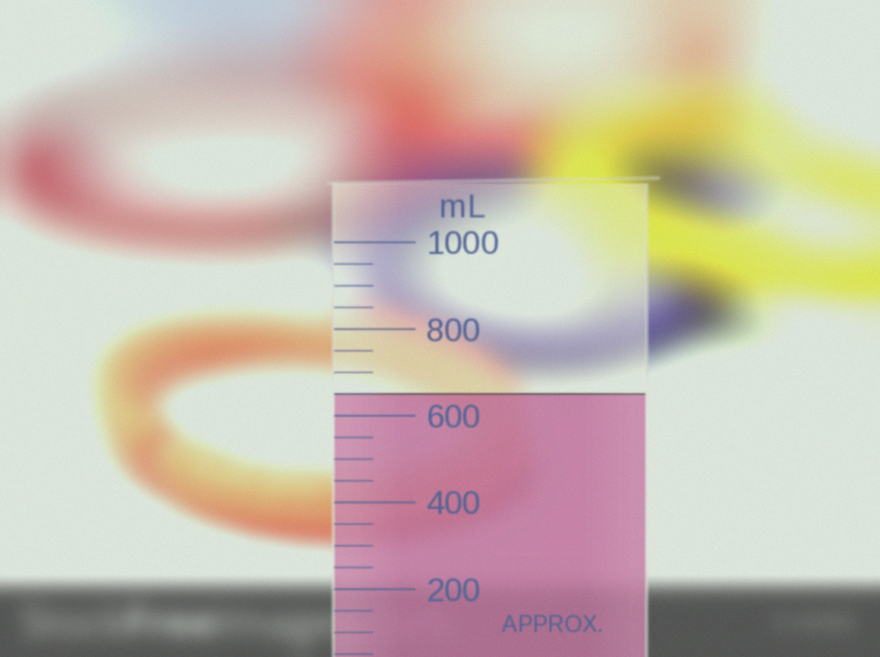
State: 650 mL
